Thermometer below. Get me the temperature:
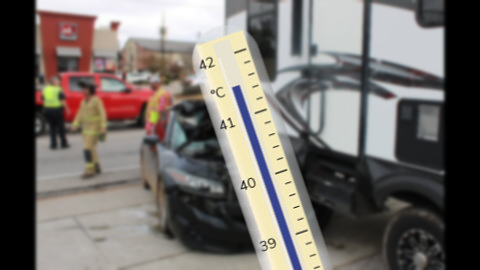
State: 41.5 °C
